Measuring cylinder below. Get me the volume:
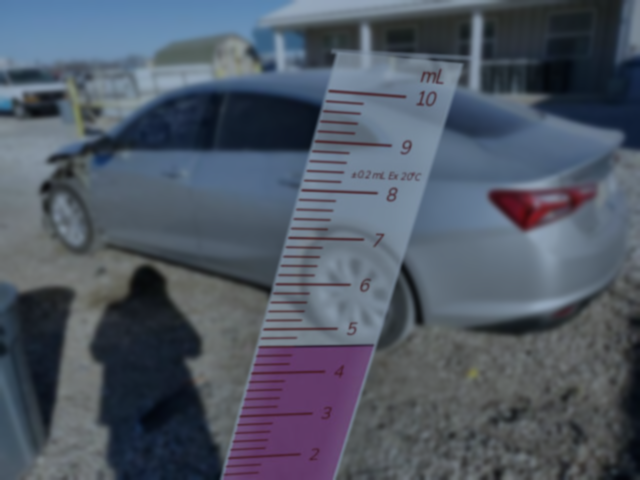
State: 4.6 mL
